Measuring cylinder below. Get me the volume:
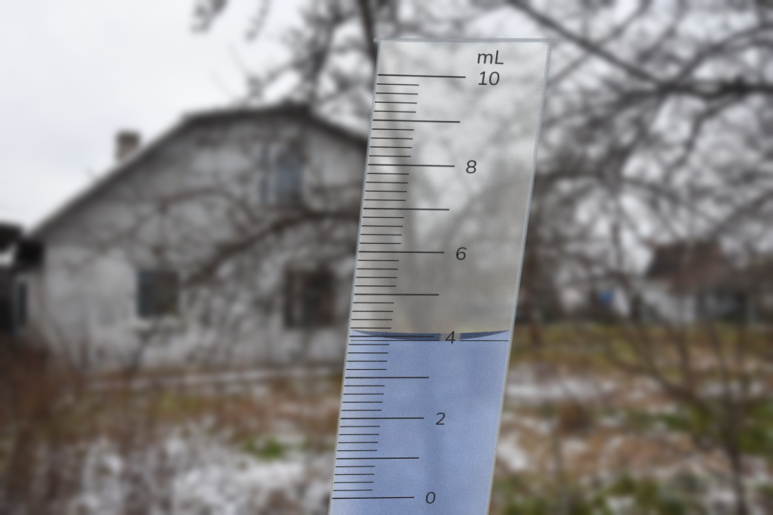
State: 3.9 mL
